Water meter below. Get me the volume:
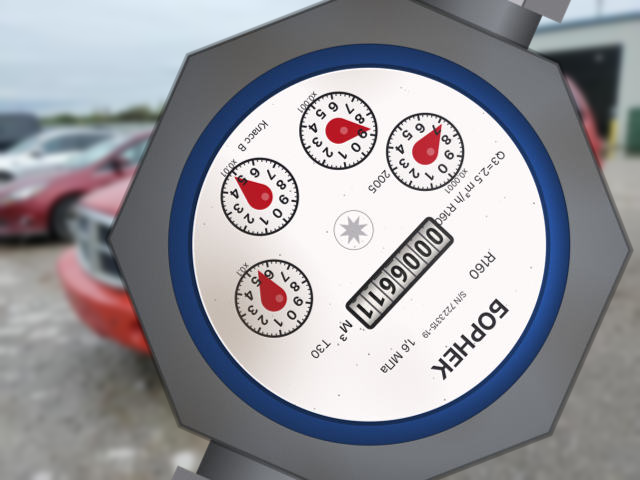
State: 6611.5487 m³
